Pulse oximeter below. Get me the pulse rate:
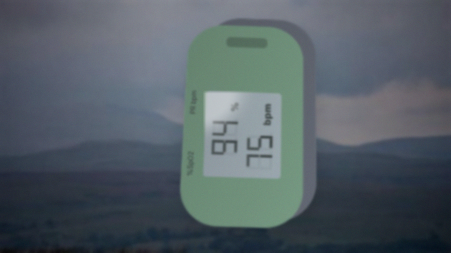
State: 75 bpm
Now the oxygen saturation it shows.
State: 94 %
